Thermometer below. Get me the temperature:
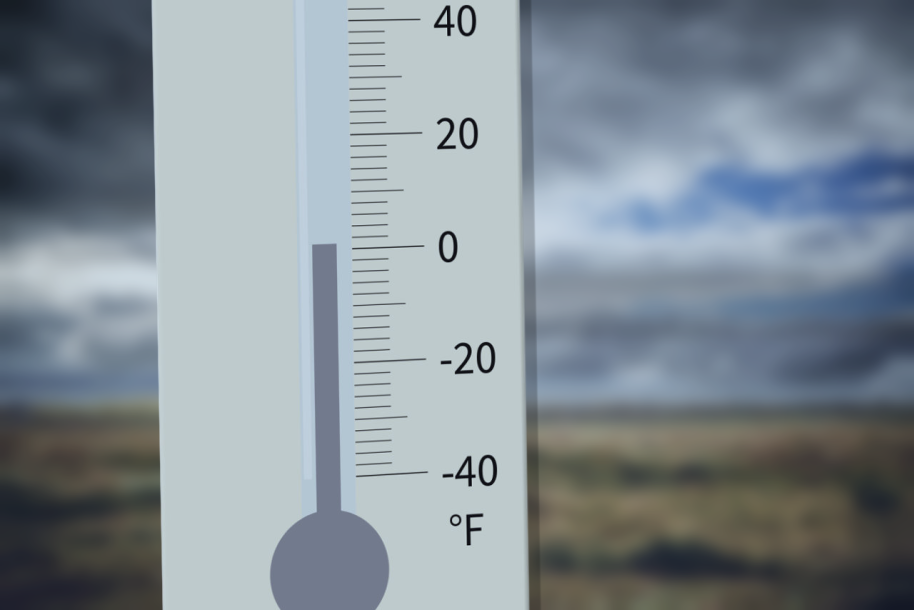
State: 1 °F
